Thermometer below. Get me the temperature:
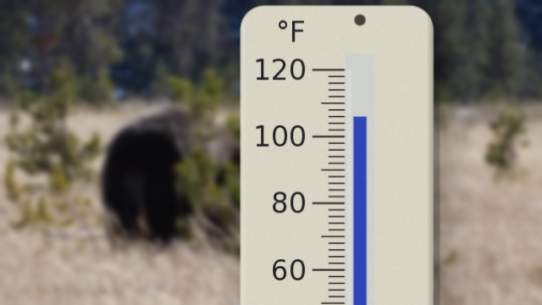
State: 106 °F
